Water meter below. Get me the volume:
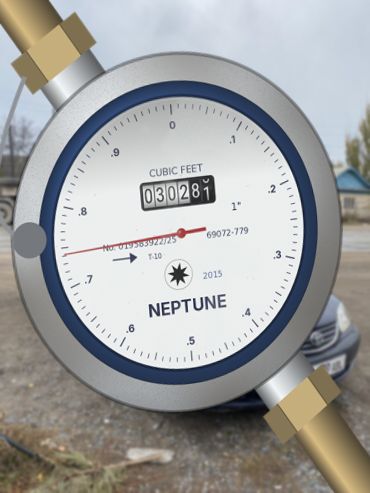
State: 30280.74 ft³
